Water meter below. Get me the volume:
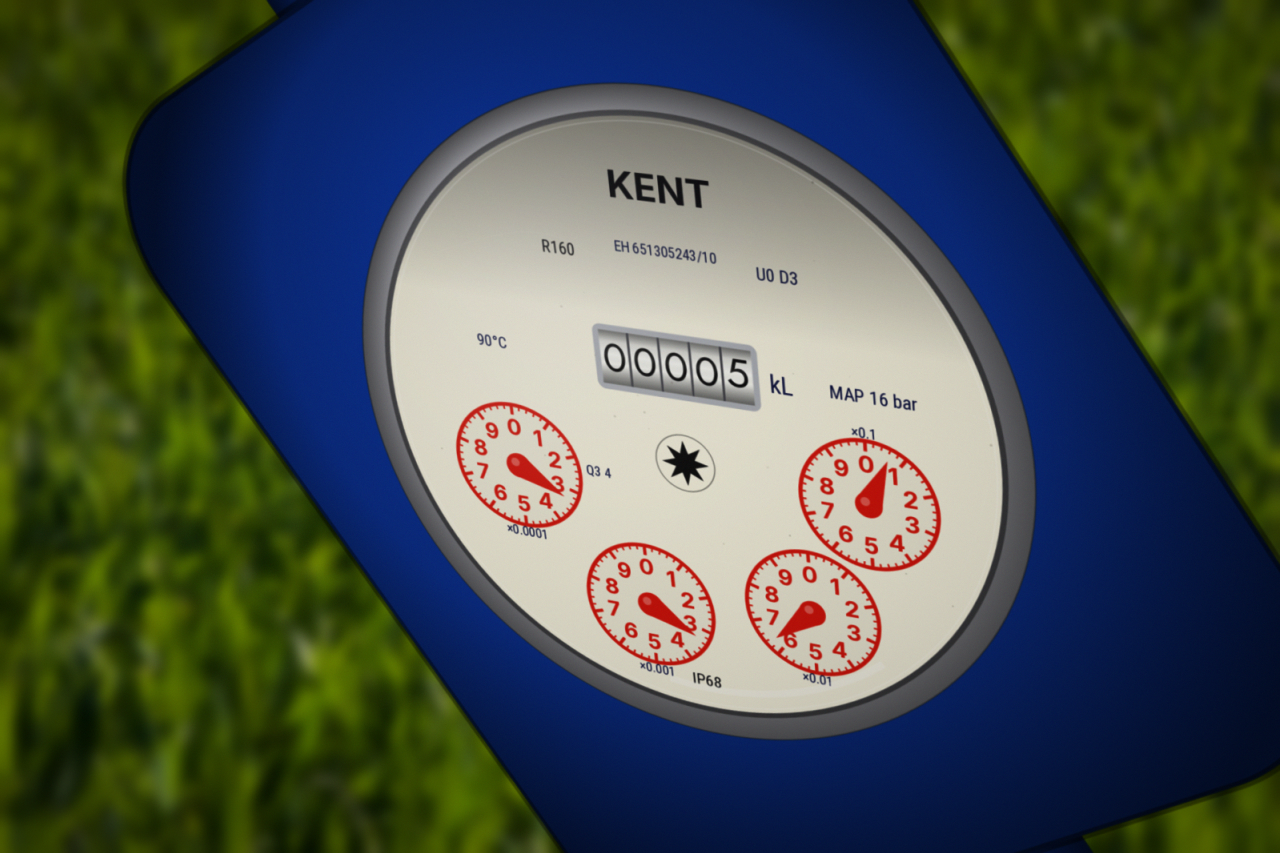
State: 5.0633 kL
